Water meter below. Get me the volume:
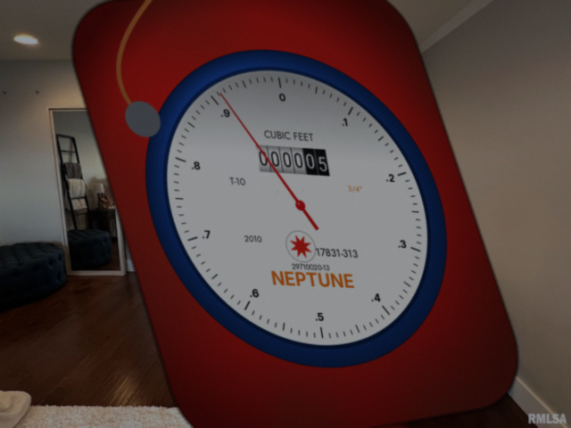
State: 4.91 ft³
